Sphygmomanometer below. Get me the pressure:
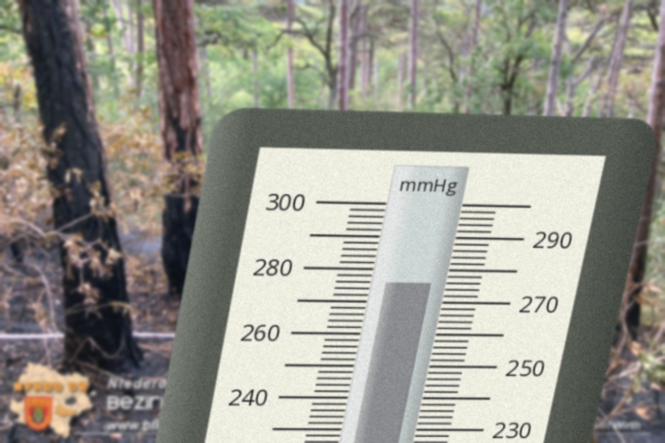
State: 276 mmHg
